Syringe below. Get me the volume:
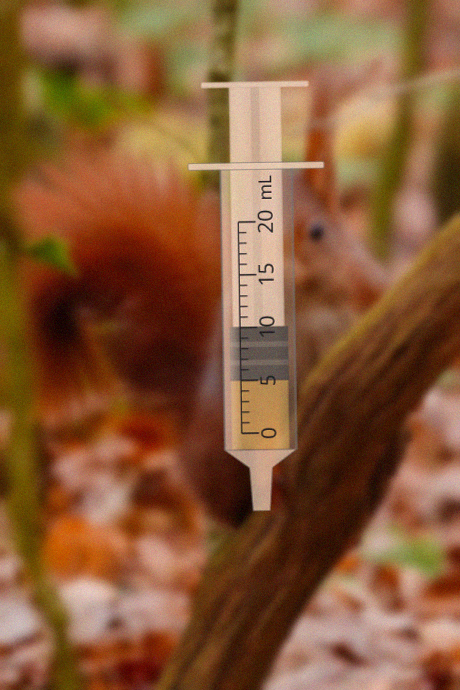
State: 5 mL
